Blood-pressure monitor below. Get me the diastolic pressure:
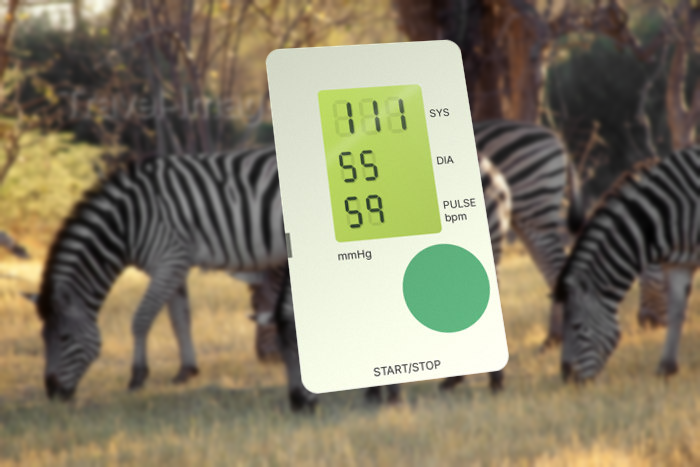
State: 55 mmHg
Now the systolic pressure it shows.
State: 111 mmHg
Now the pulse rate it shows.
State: 59 bpm
